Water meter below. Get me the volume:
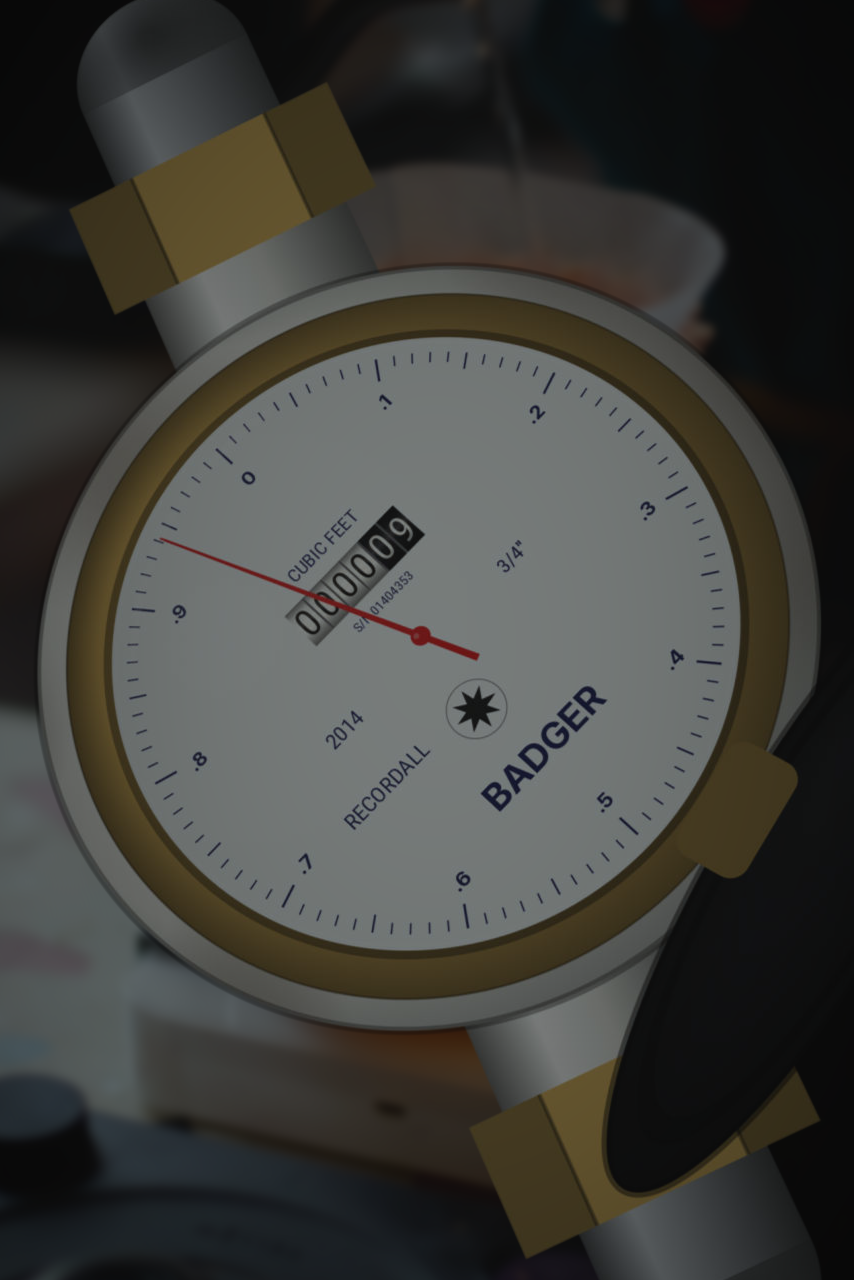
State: 8.94 ft³
